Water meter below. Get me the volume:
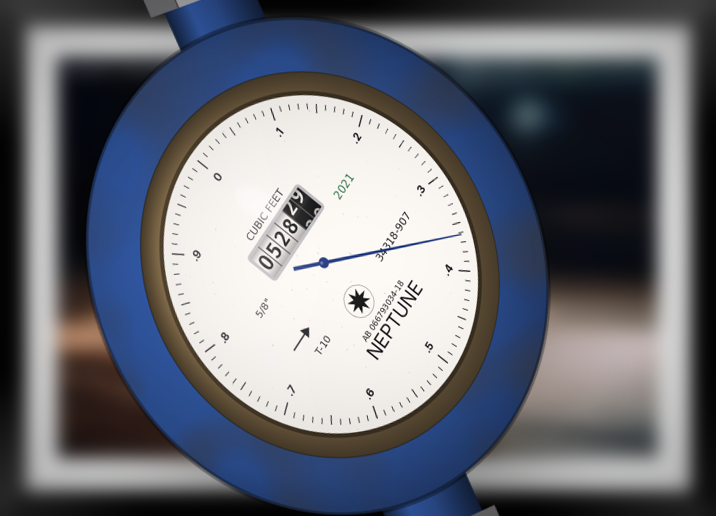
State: 52829.36 ft³
